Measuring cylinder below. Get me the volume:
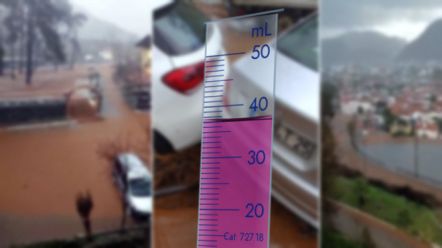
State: 37 mL
